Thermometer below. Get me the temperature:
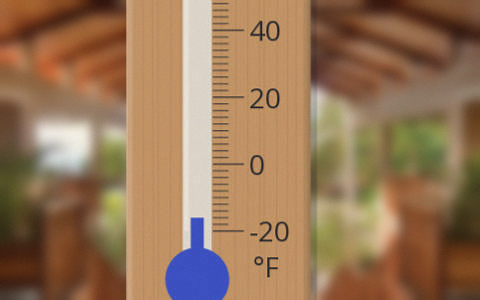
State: -16 °F
